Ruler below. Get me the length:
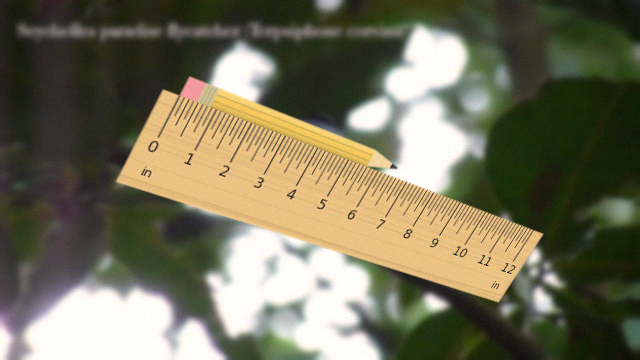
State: 6.5 in
